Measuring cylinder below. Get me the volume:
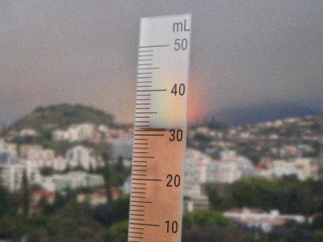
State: 31 mL
